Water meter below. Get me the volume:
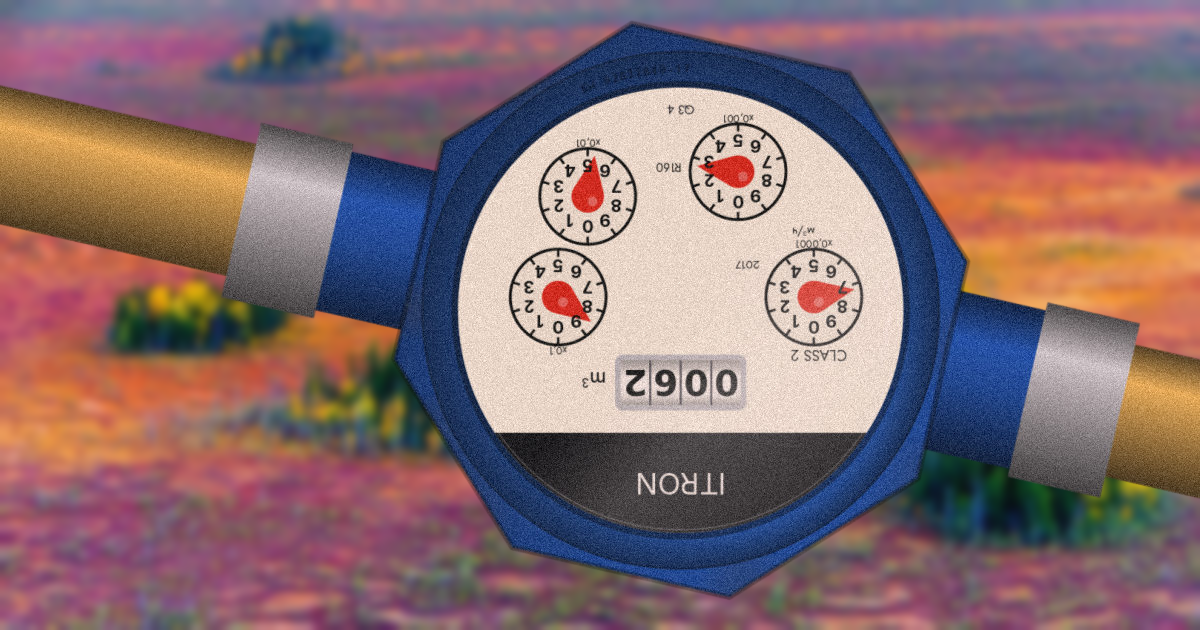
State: 62.8527 m³
